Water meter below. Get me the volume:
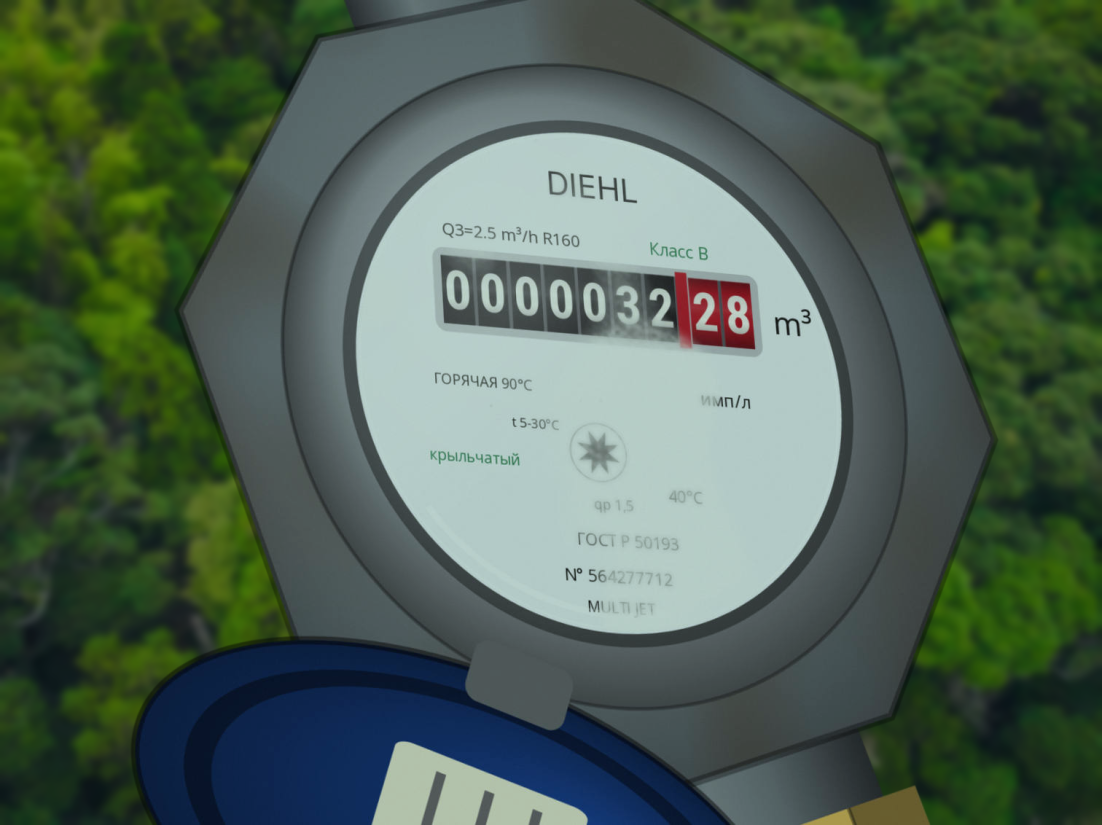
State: 32.28 m³
